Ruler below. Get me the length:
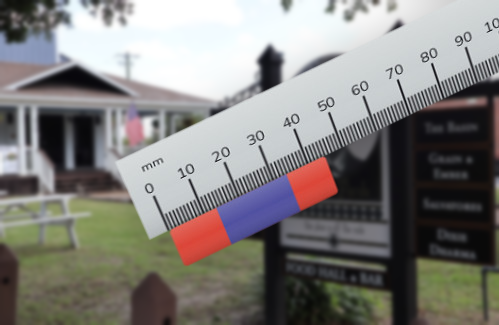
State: 45 mm
